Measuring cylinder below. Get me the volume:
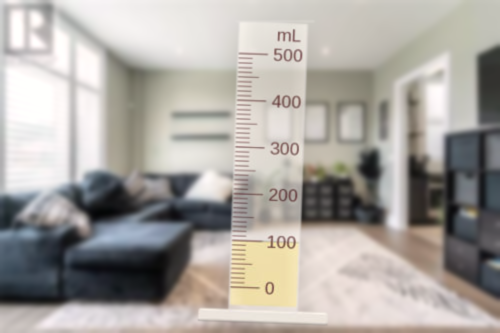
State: 100 mL
